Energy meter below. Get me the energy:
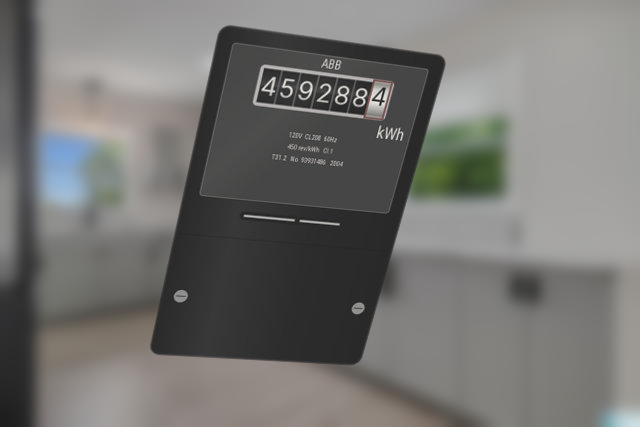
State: 459288.4 kWh
